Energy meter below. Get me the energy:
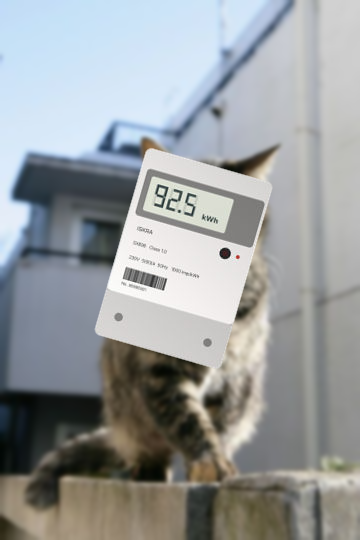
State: 92.5 kWh
